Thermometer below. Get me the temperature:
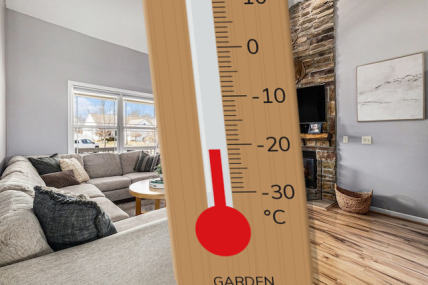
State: -21 °C
